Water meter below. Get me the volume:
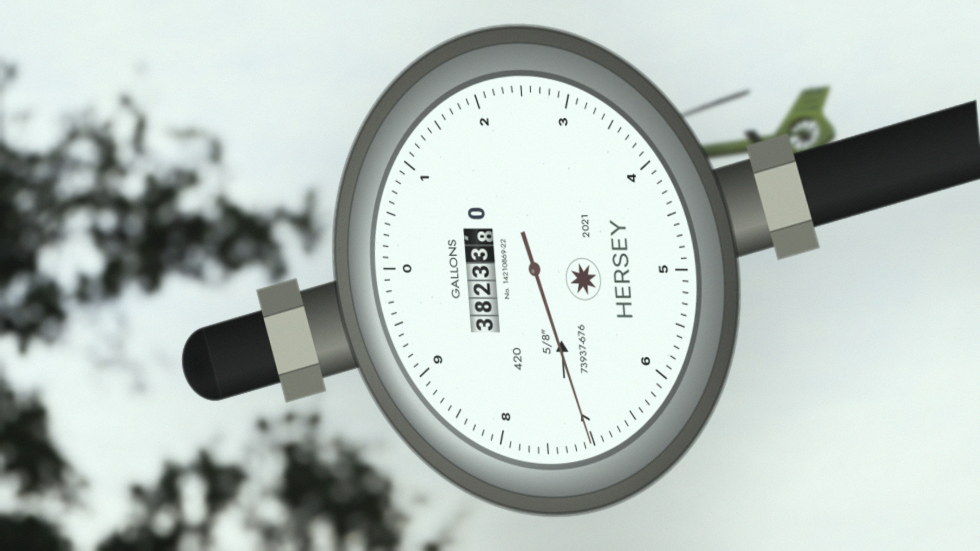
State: 3823377.0 gal
